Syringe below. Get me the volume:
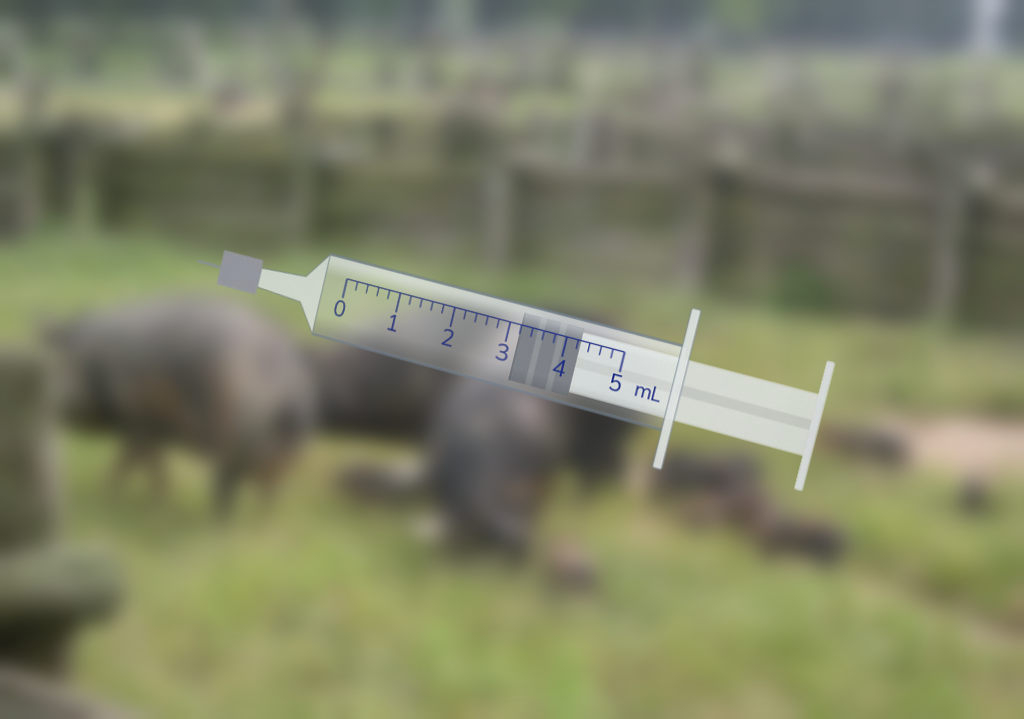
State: 3.2 mL
